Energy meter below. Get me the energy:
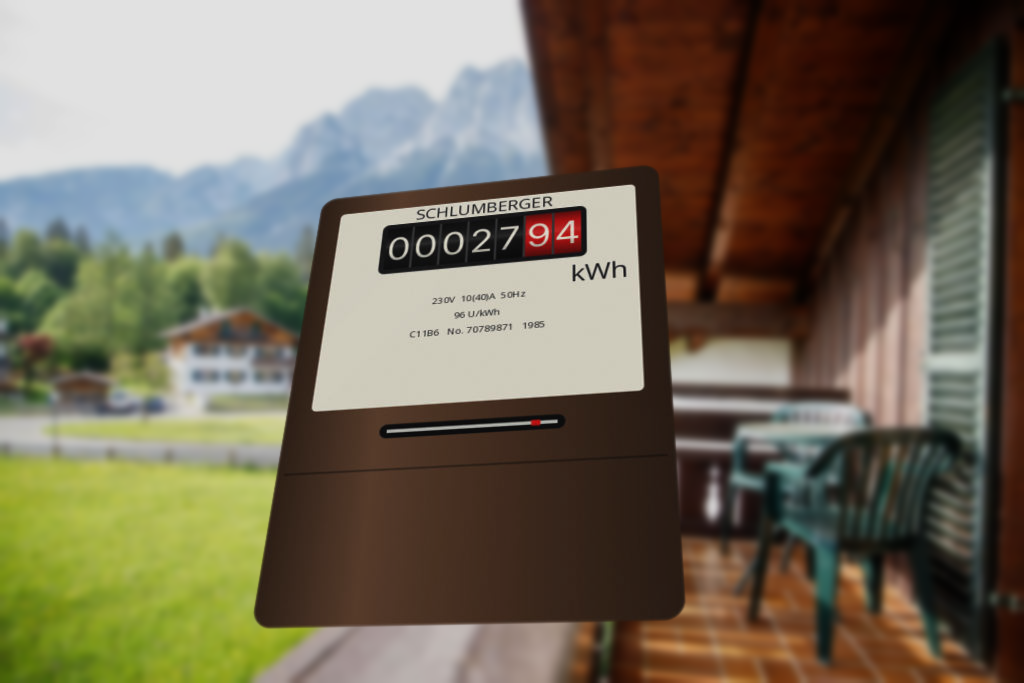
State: 27.94 kWh
